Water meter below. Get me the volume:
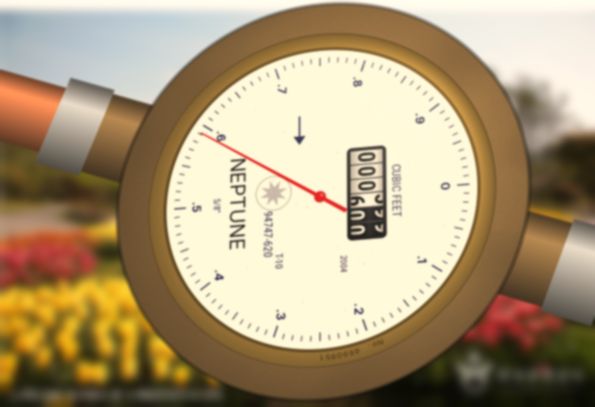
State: 599.59 ft³
